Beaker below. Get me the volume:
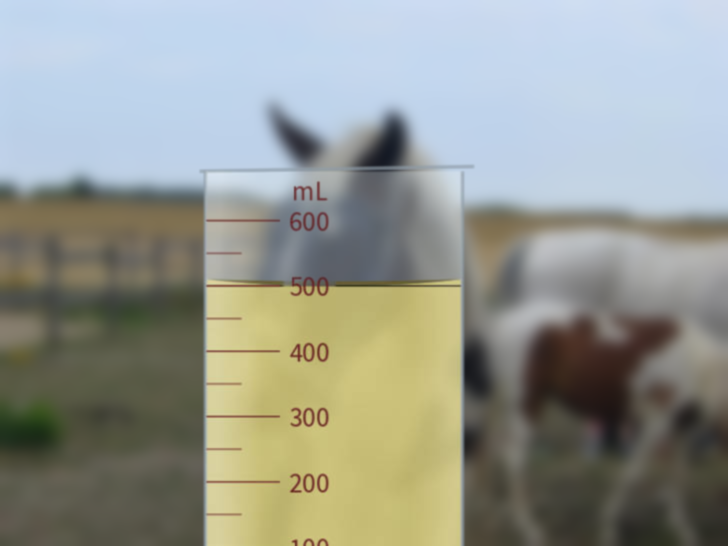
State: 500 mL
